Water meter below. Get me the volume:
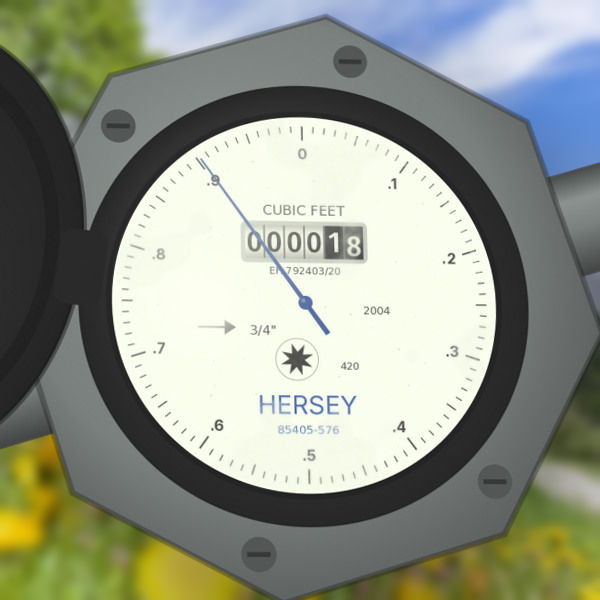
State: 17.90 ft³
